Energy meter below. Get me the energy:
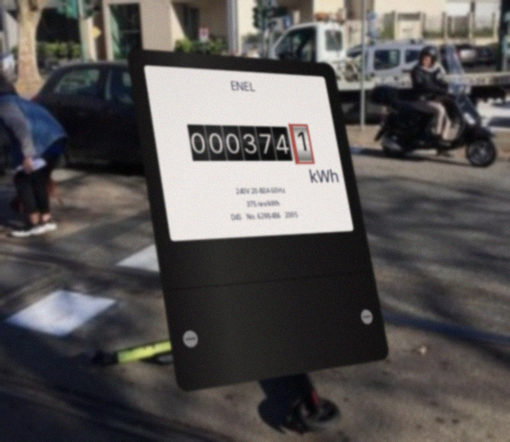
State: 374.1 kWh
